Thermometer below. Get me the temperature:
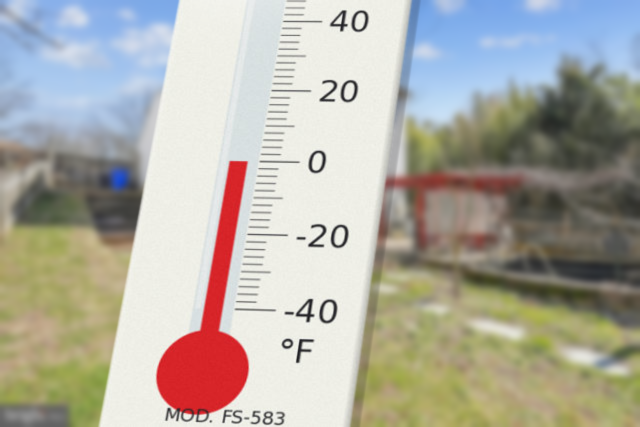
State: 0 °F
